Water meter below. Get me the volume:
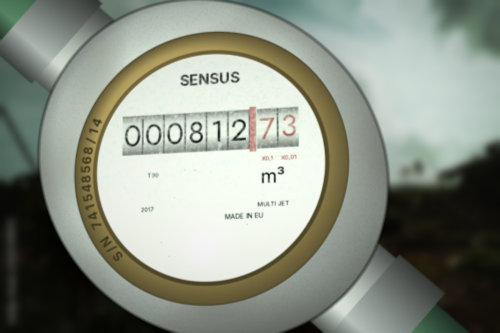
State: 812.73 m³
